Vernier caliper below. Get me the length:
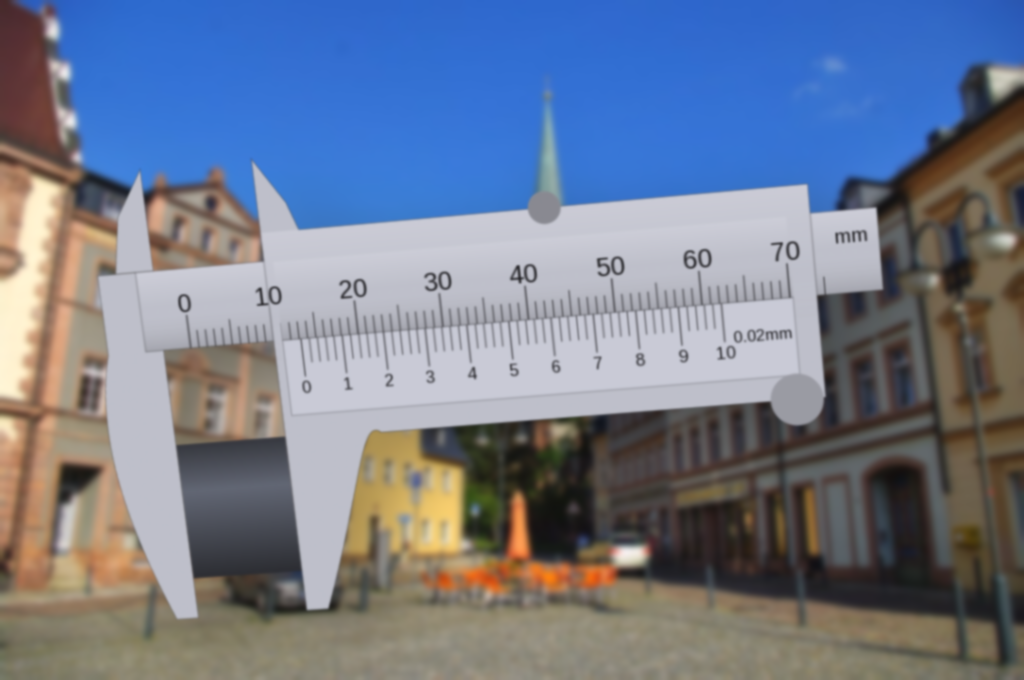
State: 13.2 mm
